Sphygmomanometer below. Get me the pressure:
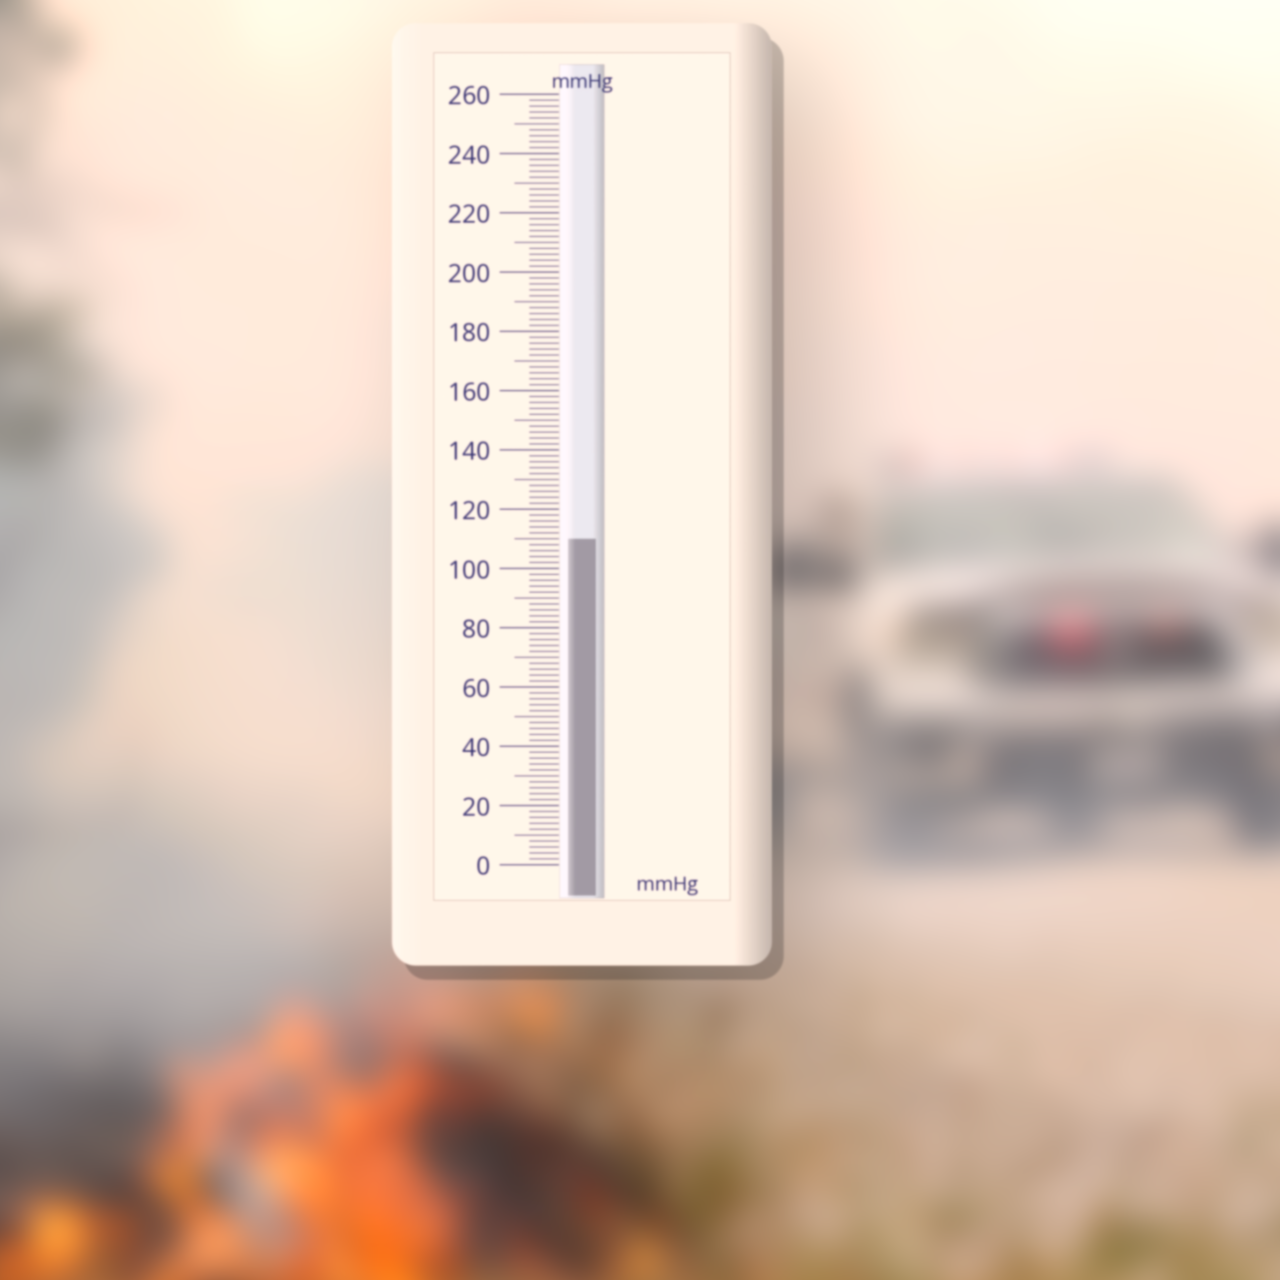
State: 110 mmHg
